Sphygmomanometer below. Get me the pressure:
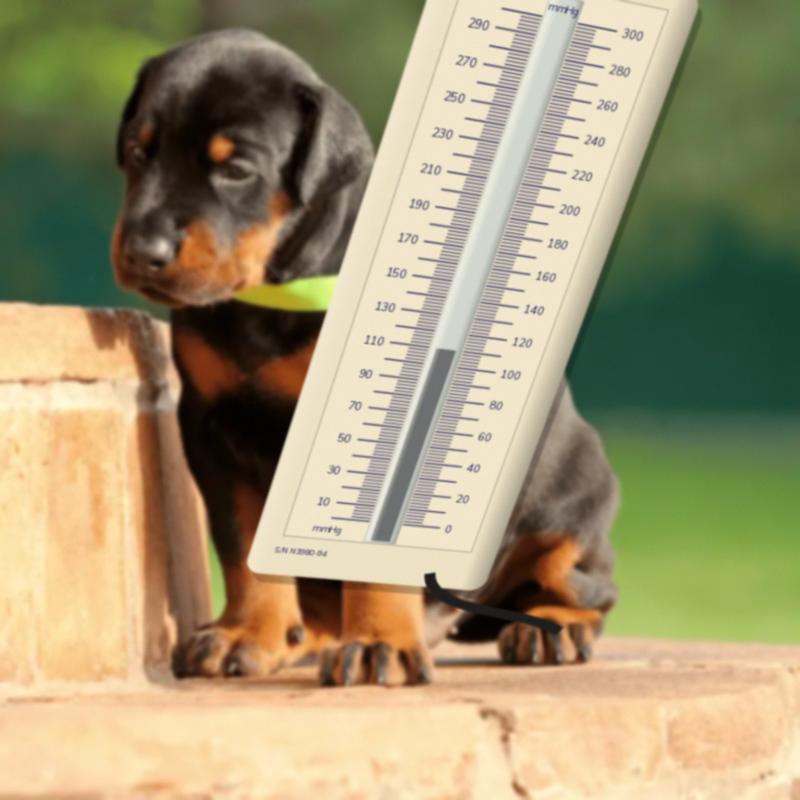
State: 110 mmHg
